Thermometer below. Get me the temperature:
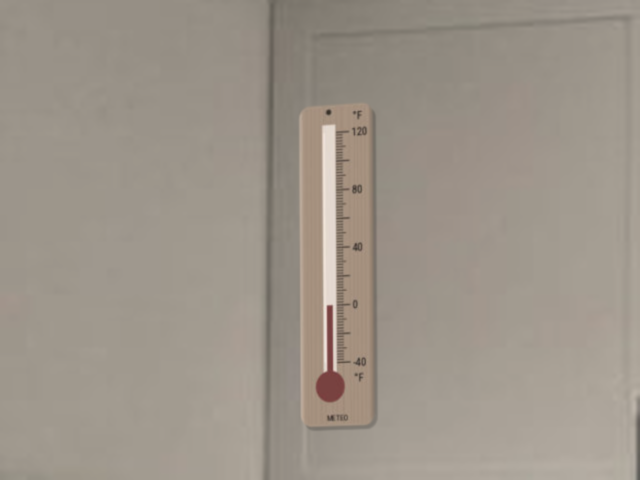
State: 0 °F
